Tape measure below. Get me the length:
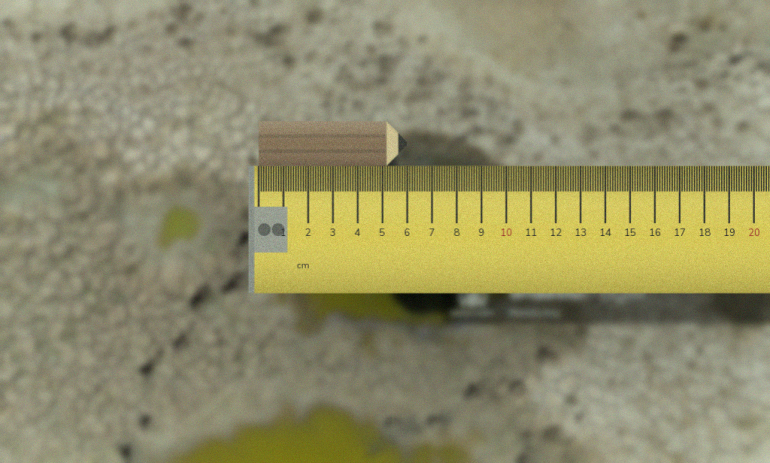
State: 6 cm
